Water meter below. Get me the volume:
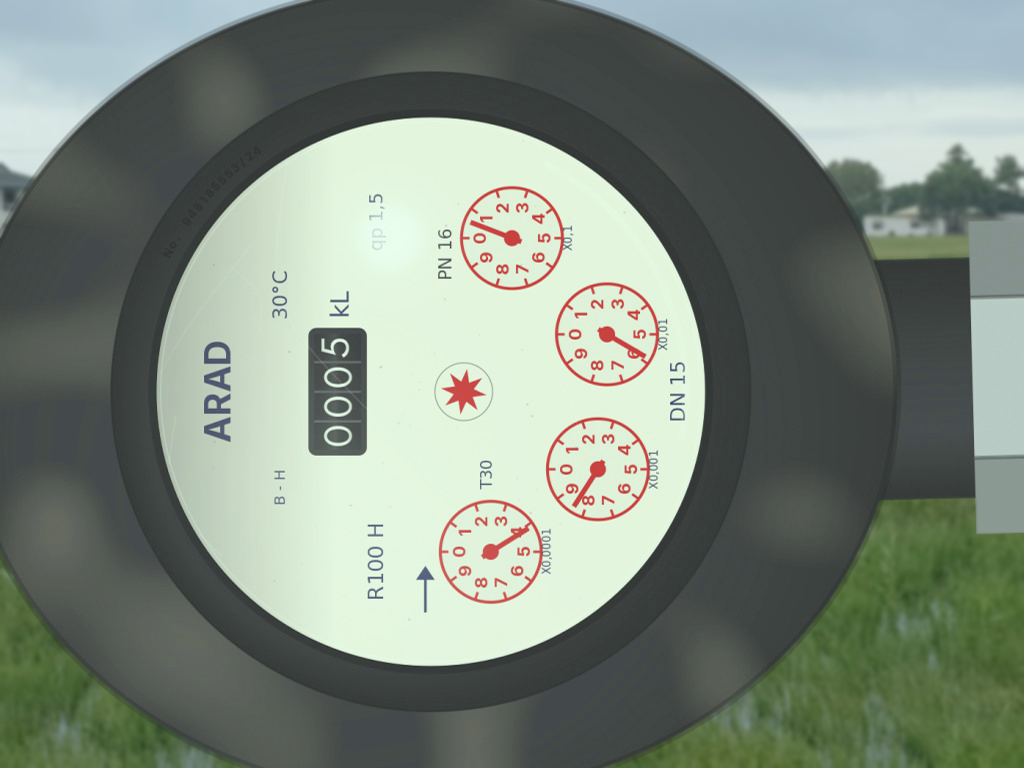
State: 5.0584 kL
